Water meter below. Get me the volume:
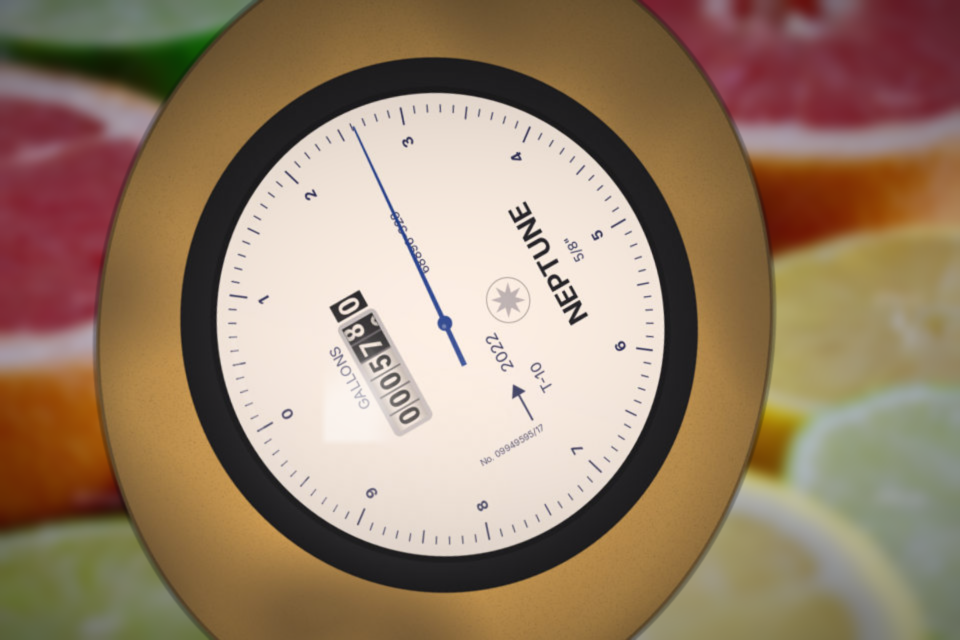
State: 5782.6 gal
